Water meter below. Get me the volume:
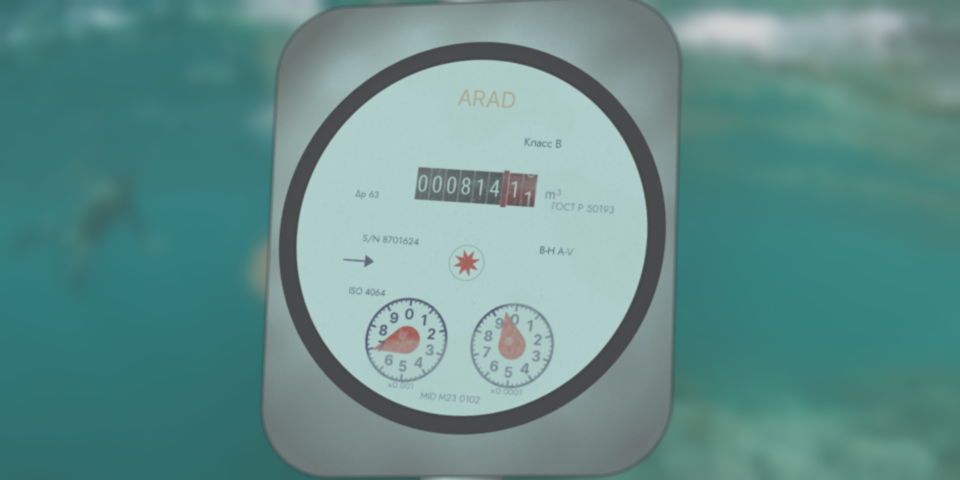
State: 814.1069 m³
